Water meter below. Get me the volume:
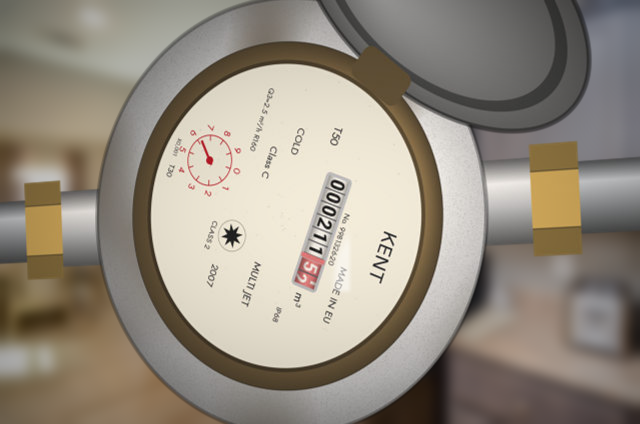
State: 211.516 m³
